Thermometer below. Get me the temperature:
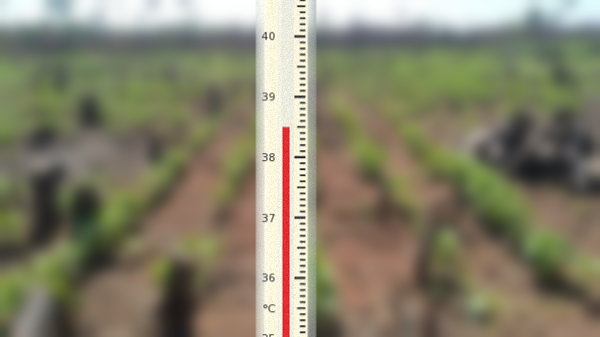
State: 38.5 °C
